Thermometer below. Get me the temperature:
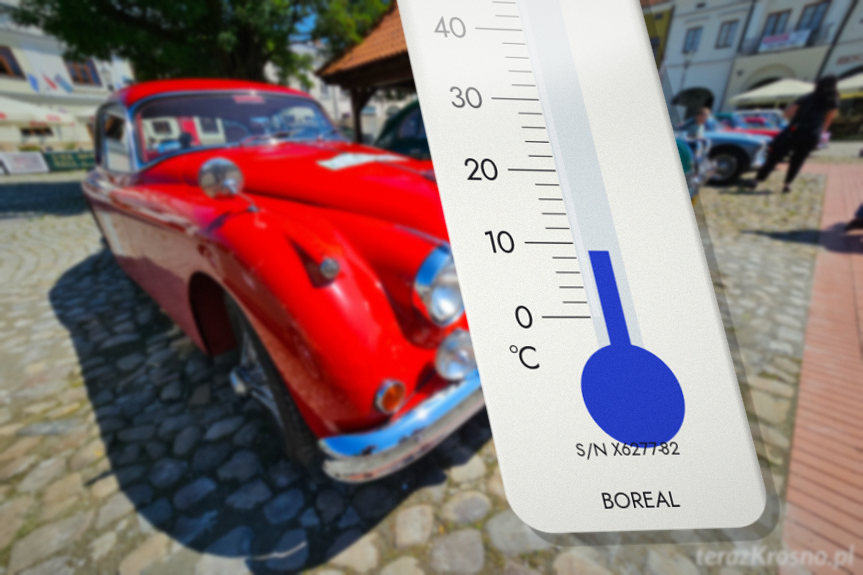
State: 9 °C
